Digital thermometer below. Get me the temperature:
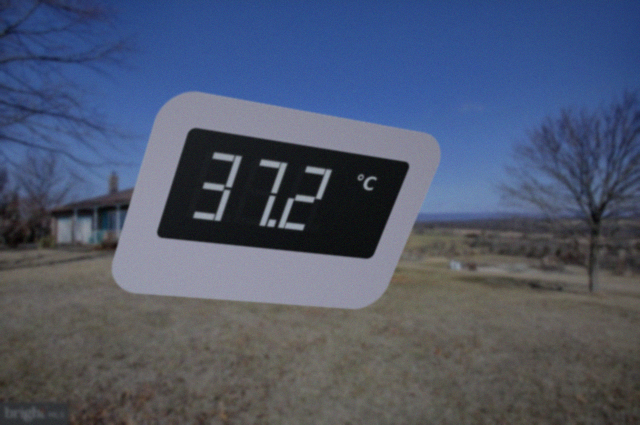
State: 37.2 °C
